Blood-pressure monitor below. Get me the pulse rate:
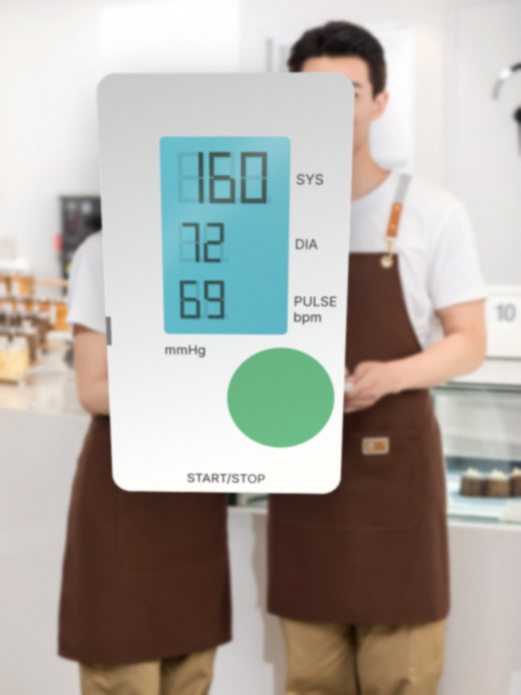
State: 69 bpm
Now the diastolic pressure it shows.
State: 72 mmHg
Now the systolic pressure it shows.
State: 160 mmHg
